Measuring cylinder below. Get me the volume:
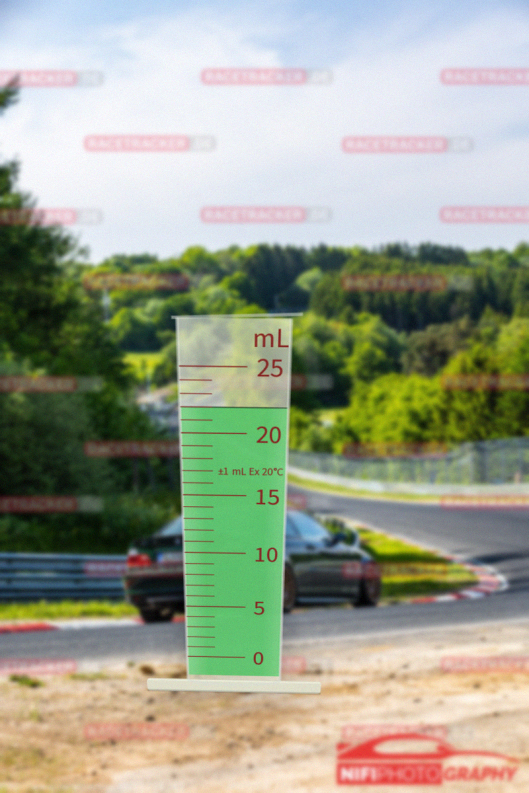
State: 22 mL
